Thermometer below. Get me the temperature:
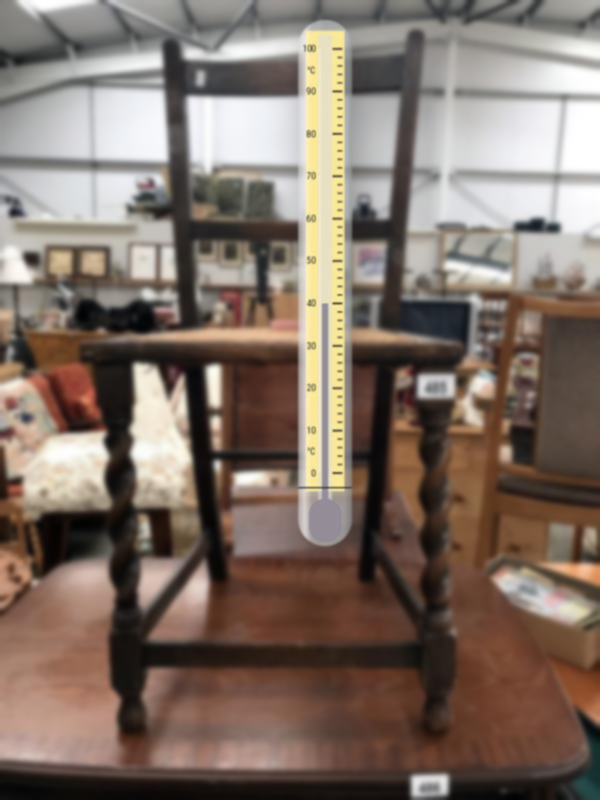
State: 40 °C
